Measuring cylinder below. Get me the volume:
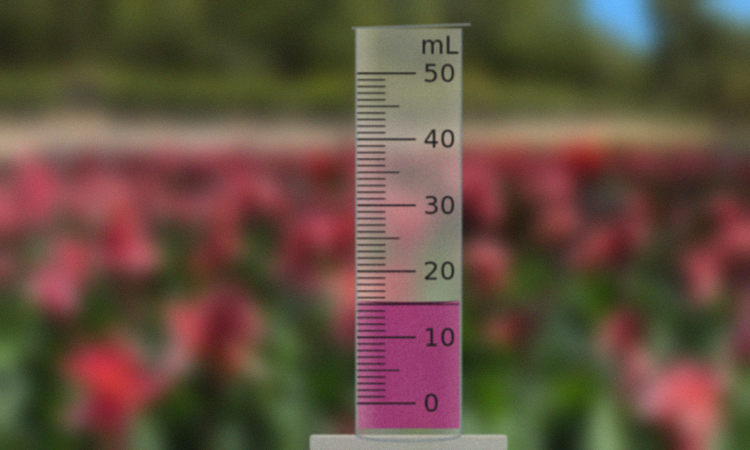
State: 15 mL
